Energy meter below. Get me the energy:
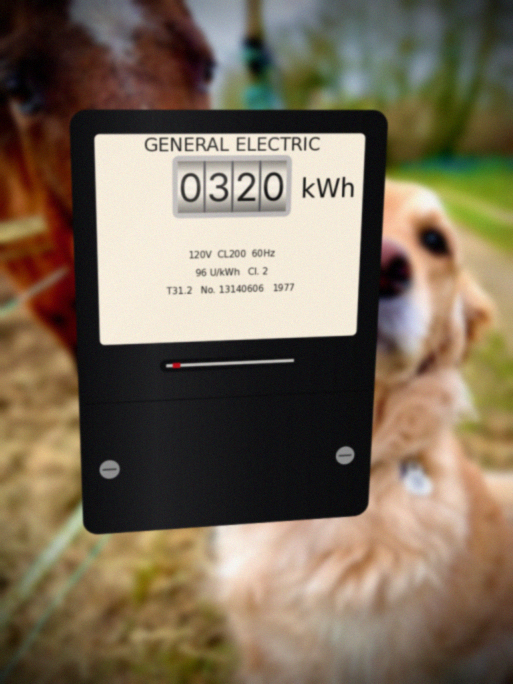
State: 320 kWh
